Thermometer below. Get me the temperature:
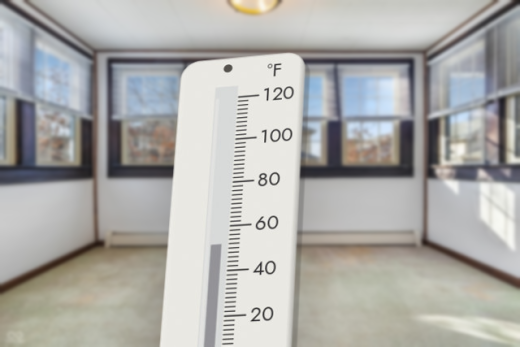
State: 52 °F
